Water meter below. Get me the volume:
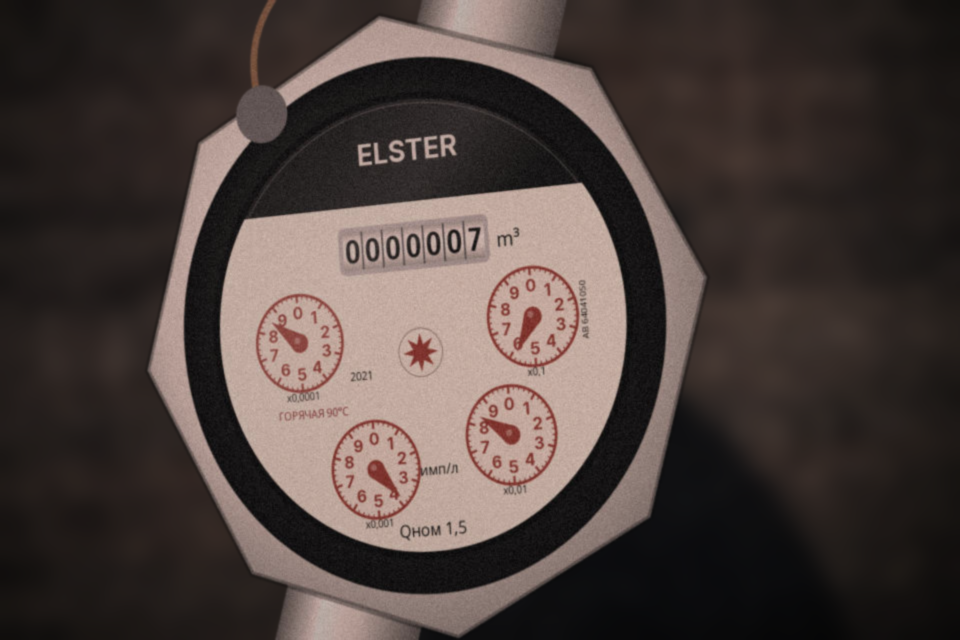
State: 7.5838 m³
